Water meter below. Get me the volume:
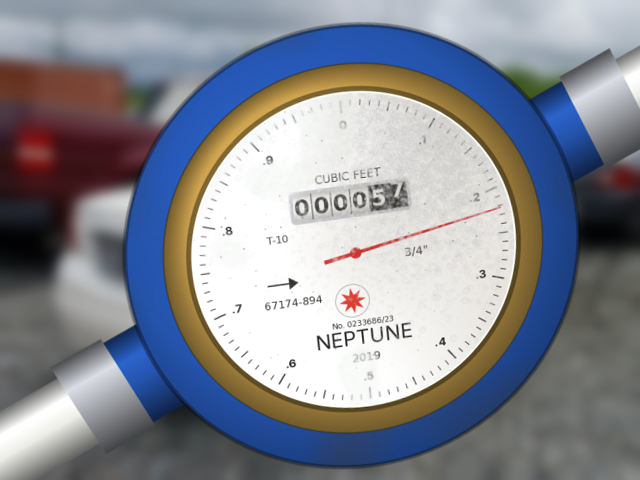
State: 57.22 ft³
